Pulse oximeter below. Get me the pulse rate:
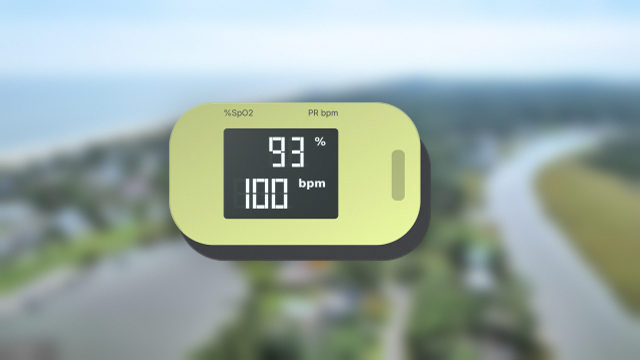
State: 100 bpm
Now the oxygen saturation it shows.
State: 93 %
